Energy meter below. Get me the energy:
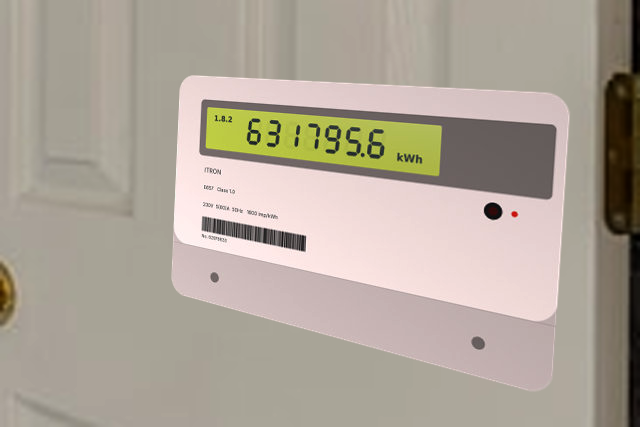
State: 631795.6 kWh
